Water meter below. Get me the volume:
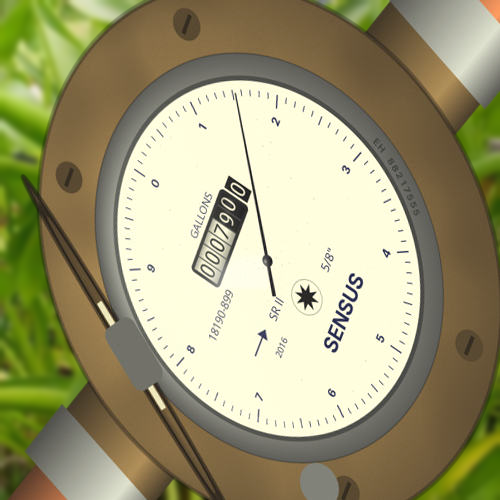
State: 7901.5 gal
